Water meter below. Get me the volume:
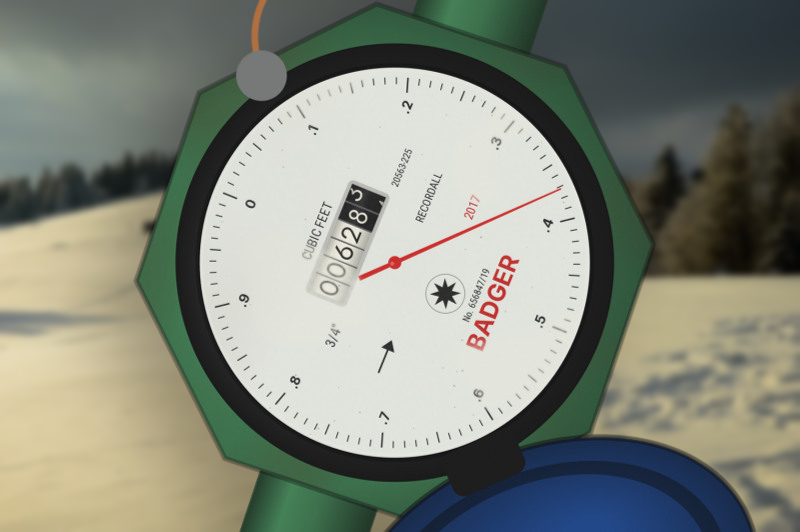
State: 6283.37 ft³
